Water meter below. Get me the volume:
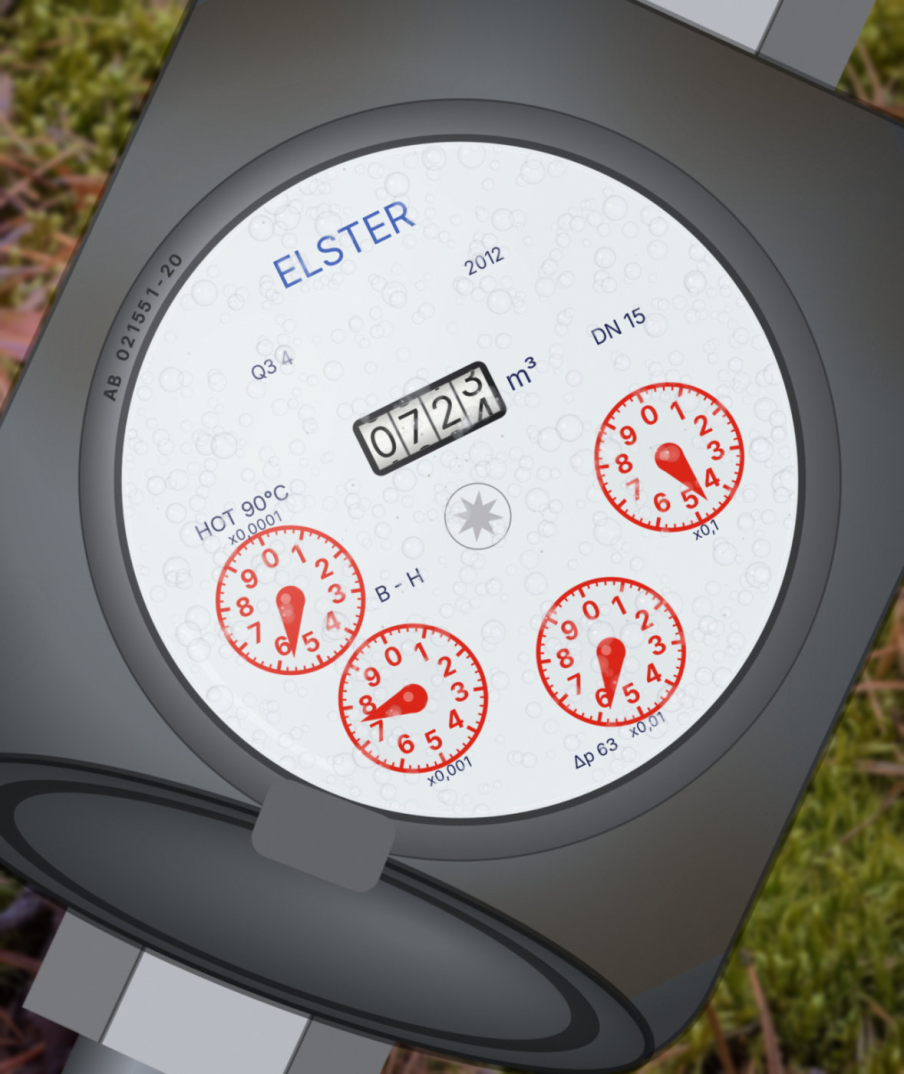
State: 723.4575 m³
